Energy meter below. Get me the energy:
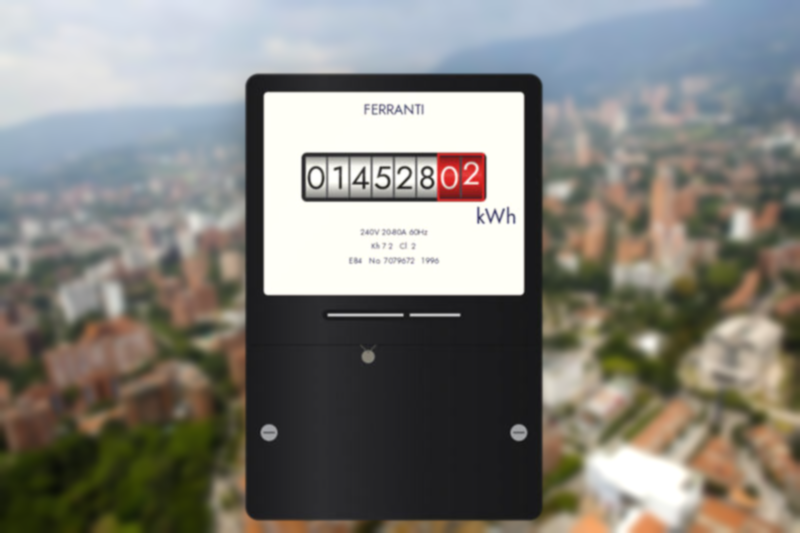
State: 14528.02 kWh
